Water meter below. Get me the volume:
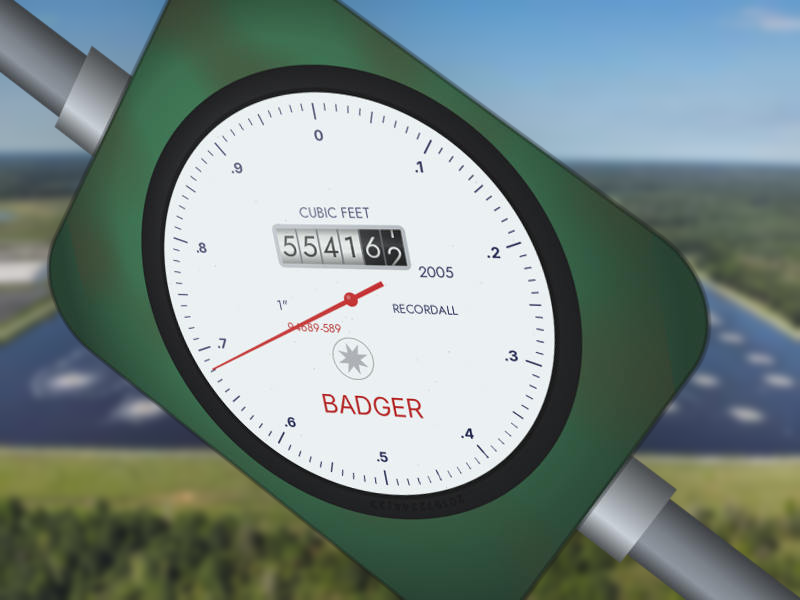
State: 554161.68 ft³
